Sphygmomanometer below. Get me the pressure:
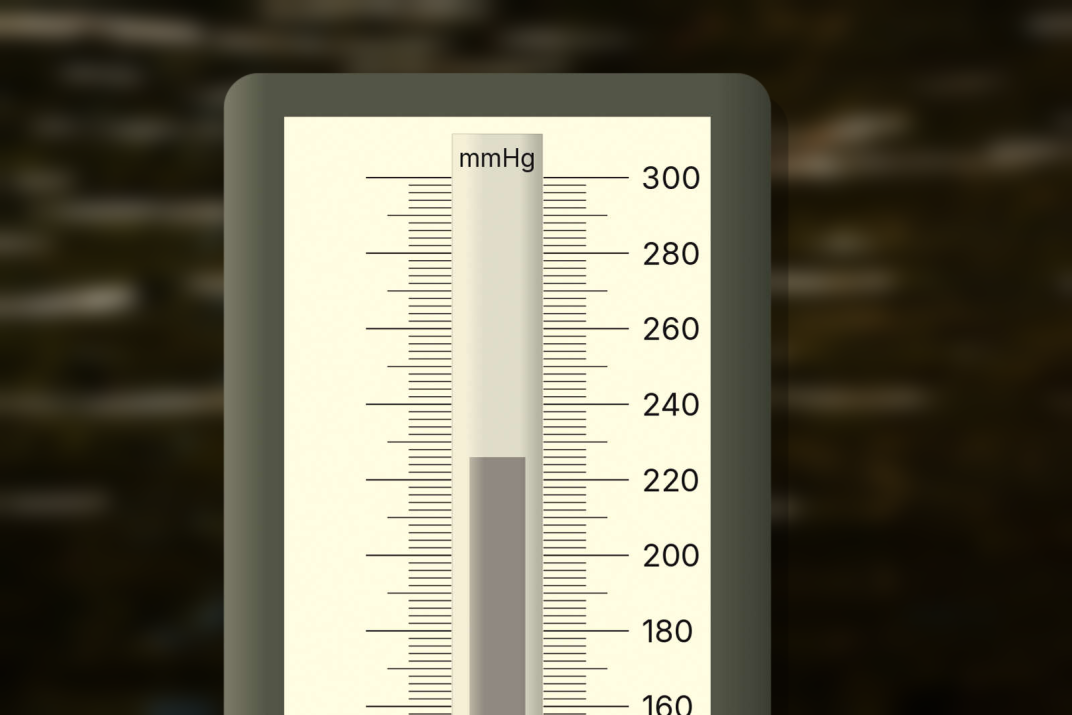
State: 226 mmHg
